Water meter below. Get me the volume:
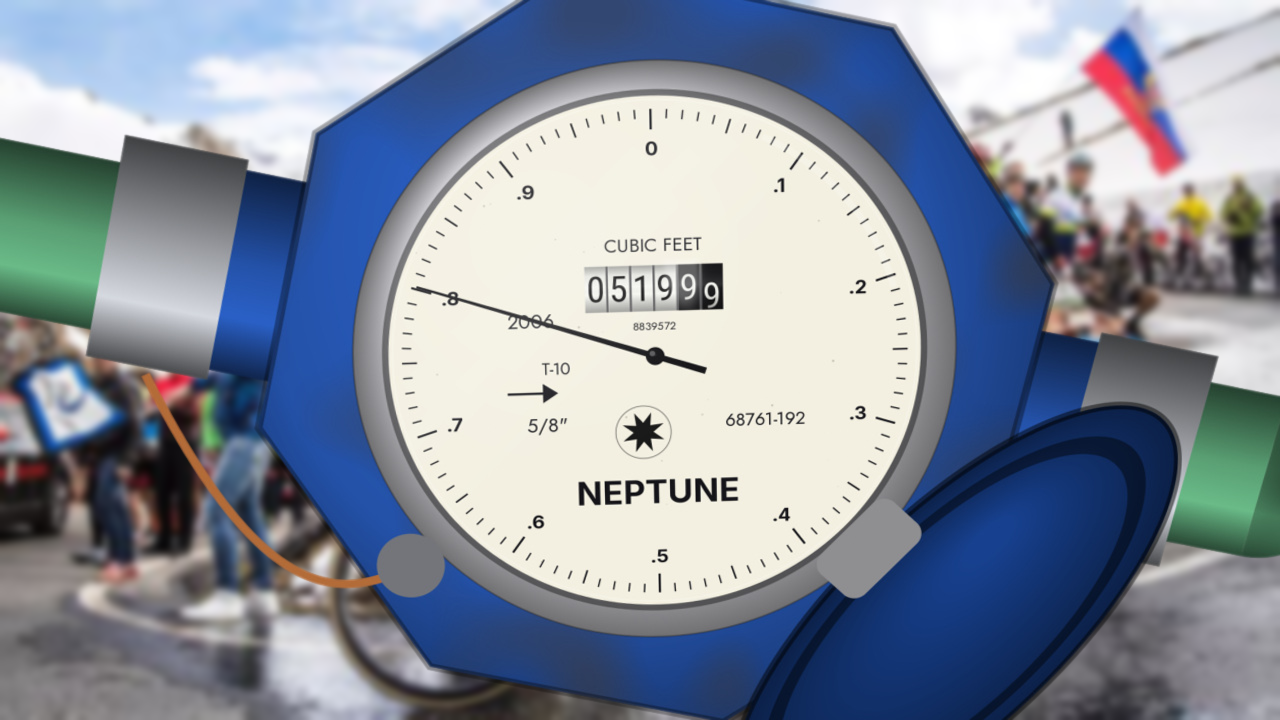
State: 51998.80 ft³
